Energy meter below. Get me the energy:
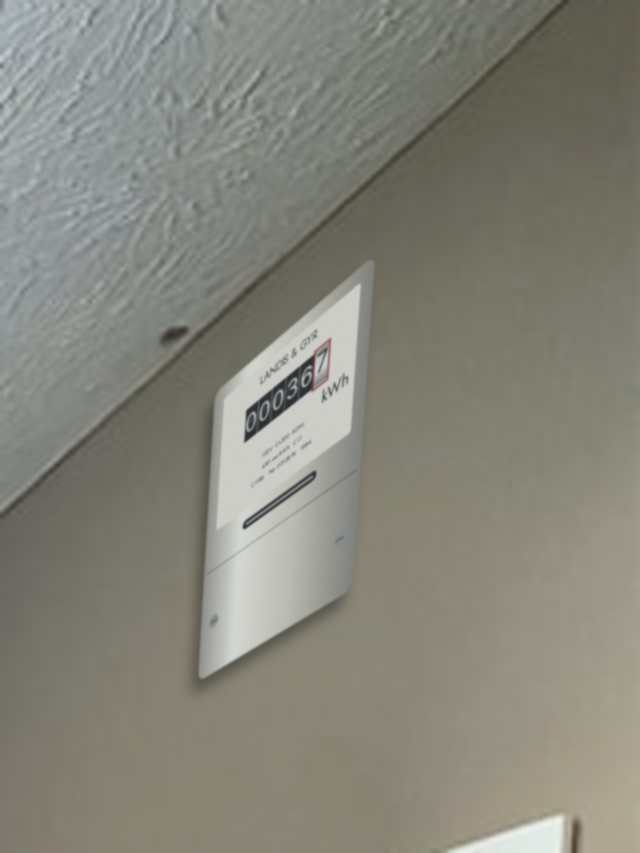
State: 36.7 kWh
